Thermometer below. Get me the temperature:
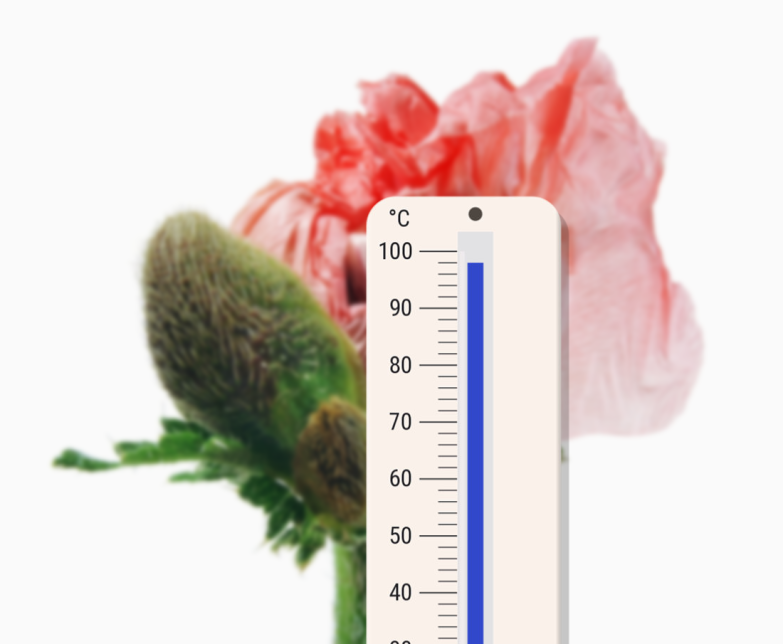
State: 98 °C
